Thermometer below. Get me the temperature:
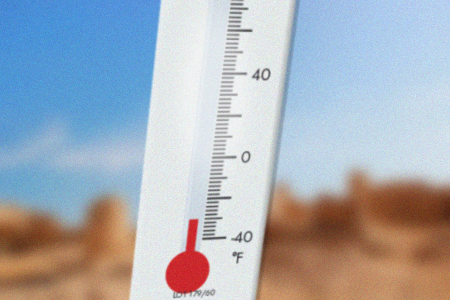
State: -30 °F
